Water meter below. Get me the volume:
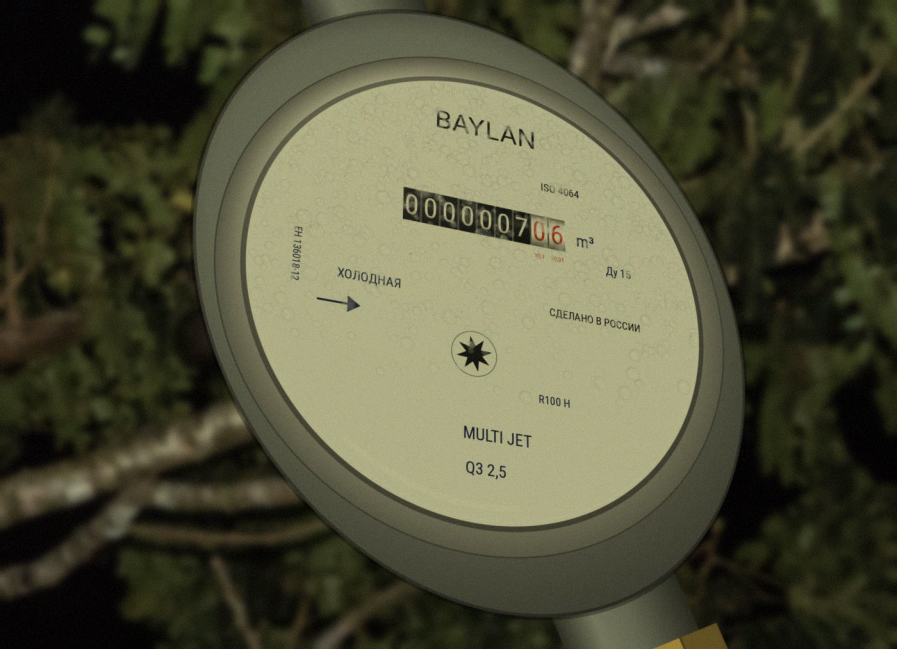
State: 7.06 m³
